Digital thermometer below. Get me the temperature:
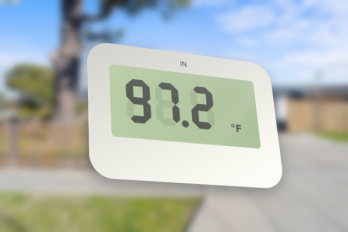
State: 97.2 °F
